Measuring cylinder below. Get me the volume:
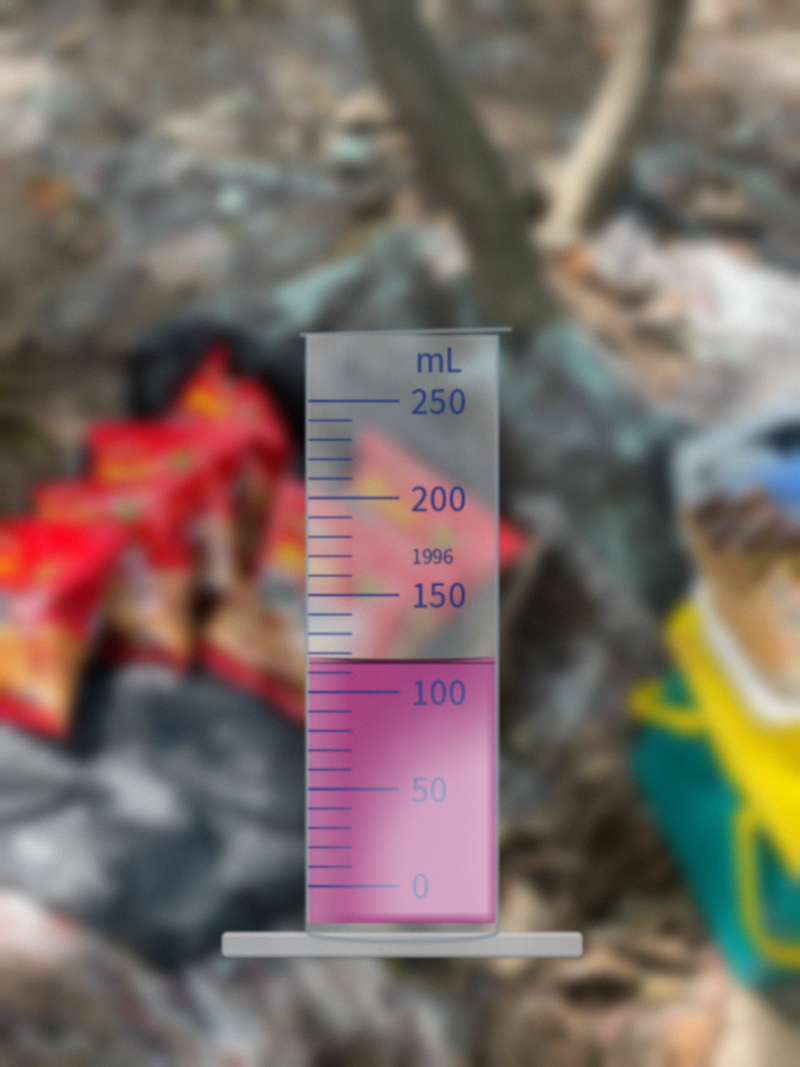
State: 115 mL
